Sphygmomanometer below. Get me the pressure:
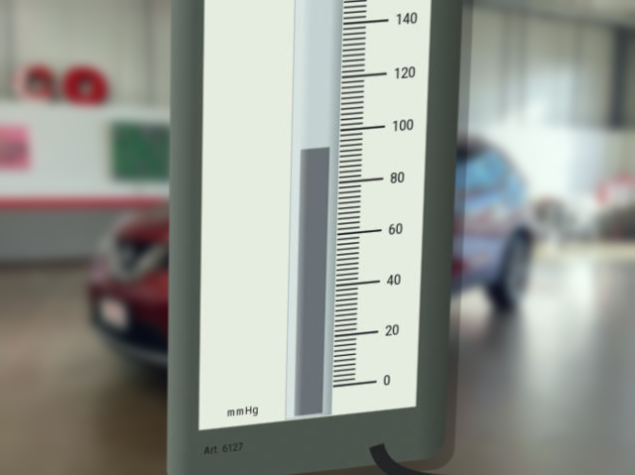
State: 94 mmHg
